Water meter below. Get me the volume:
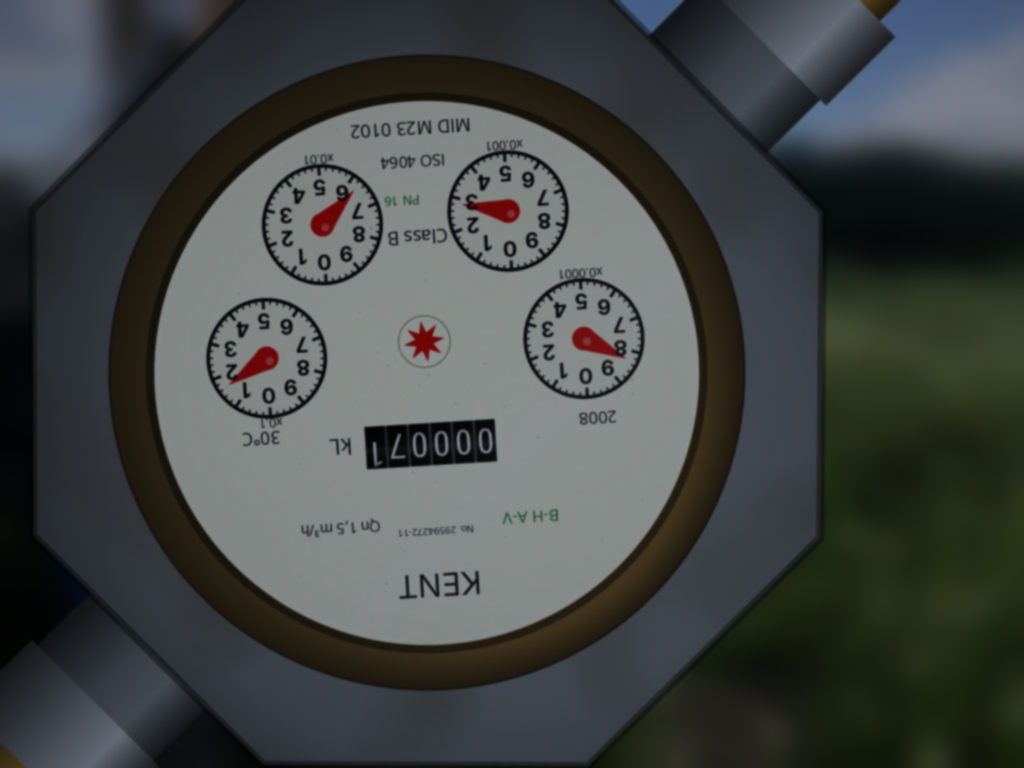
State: 71.1628 kL
